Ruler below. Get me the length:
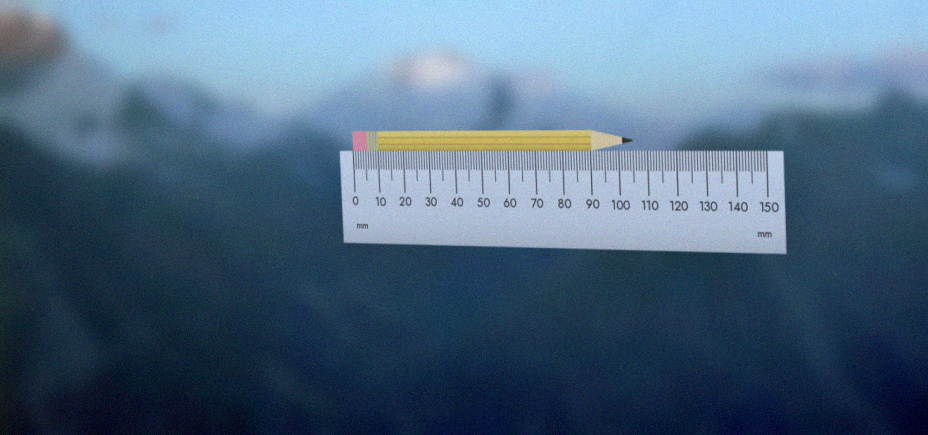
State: 105 mm
